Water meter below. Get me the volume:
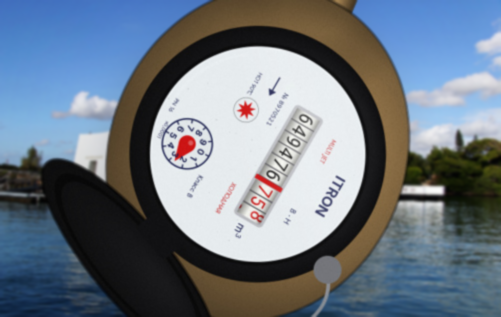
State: 649476.7582 m³
